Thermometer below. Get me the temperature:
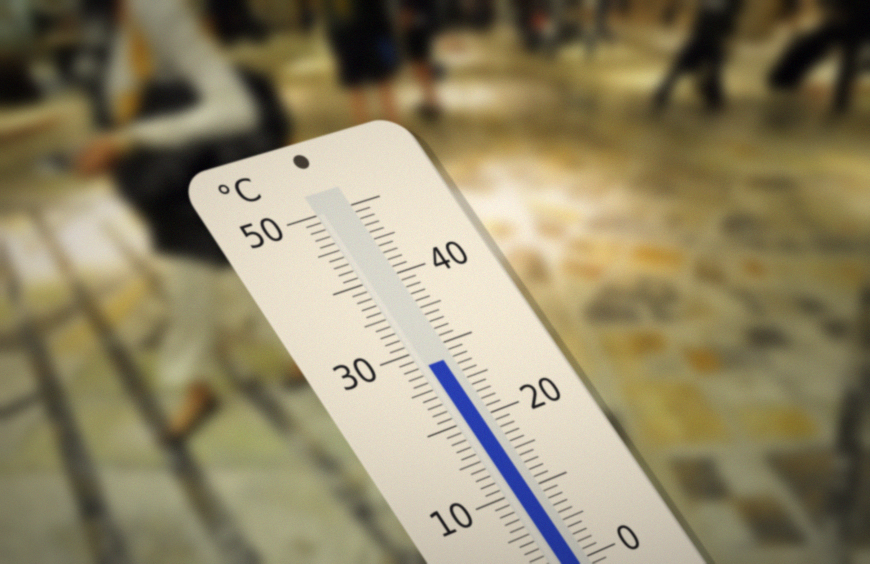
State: 28 °C
